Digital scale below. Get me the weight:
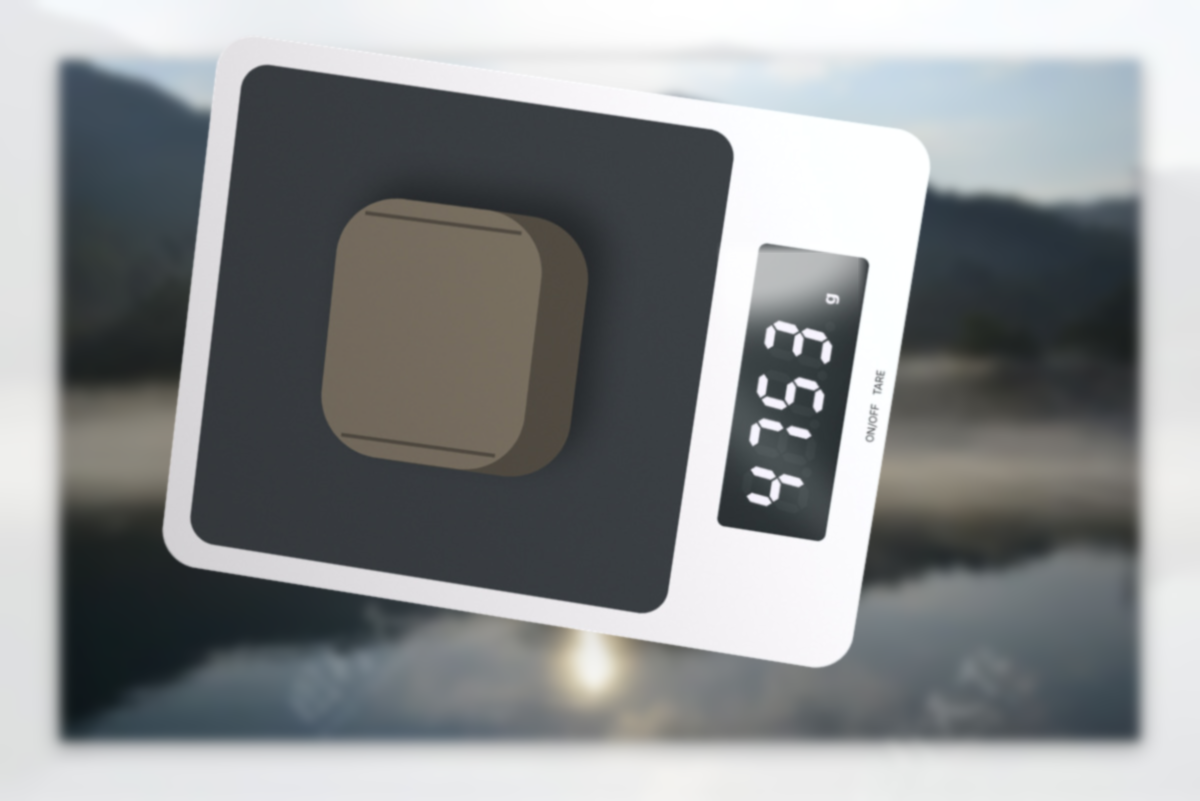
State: 4753 g
